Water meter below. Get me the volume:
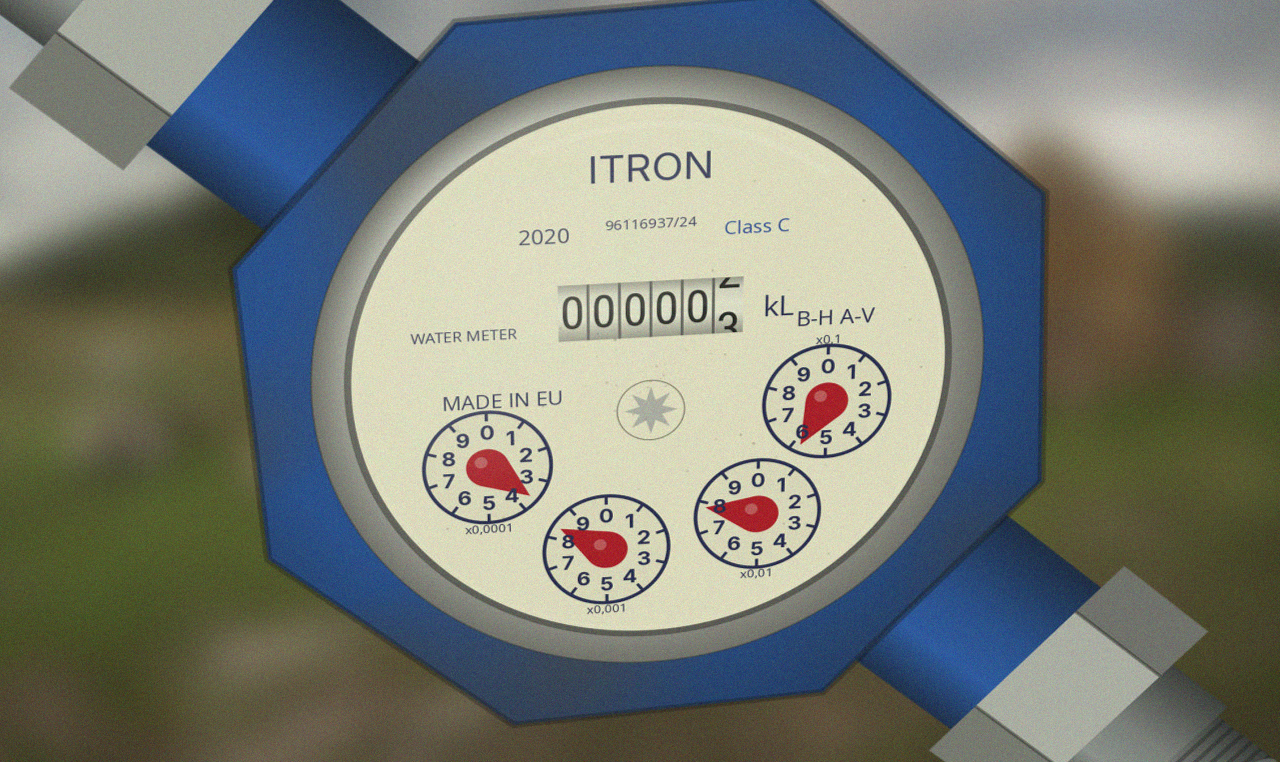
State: 2.5783 kL
